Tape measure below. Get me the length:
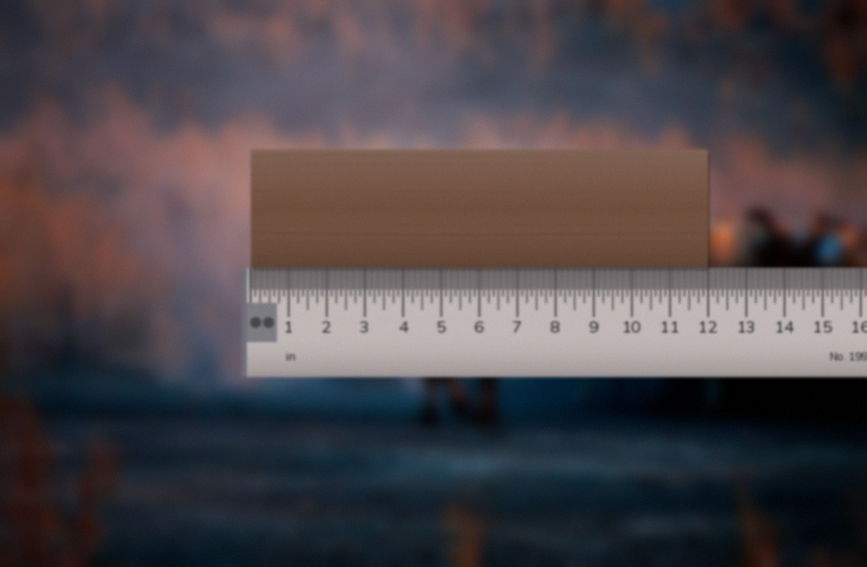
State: 12 in
